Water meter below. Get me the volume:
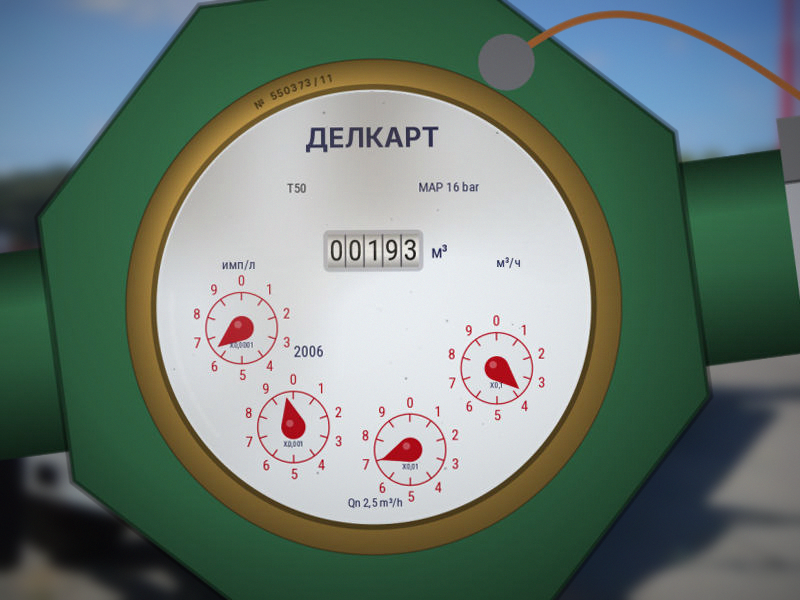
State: 193.3696 m³
